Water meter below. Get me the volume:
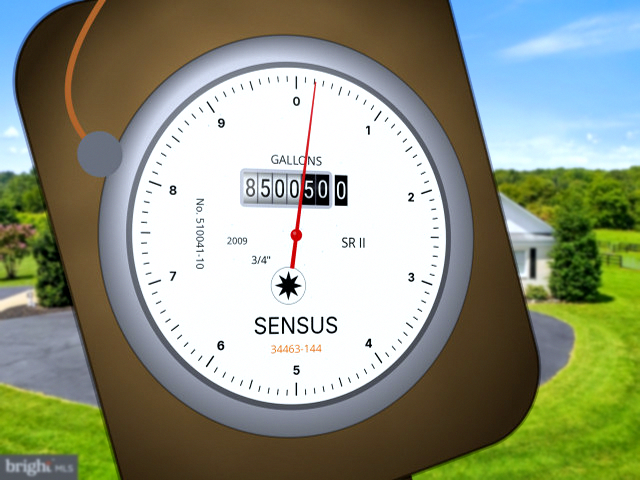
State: 8500500.2 gal
